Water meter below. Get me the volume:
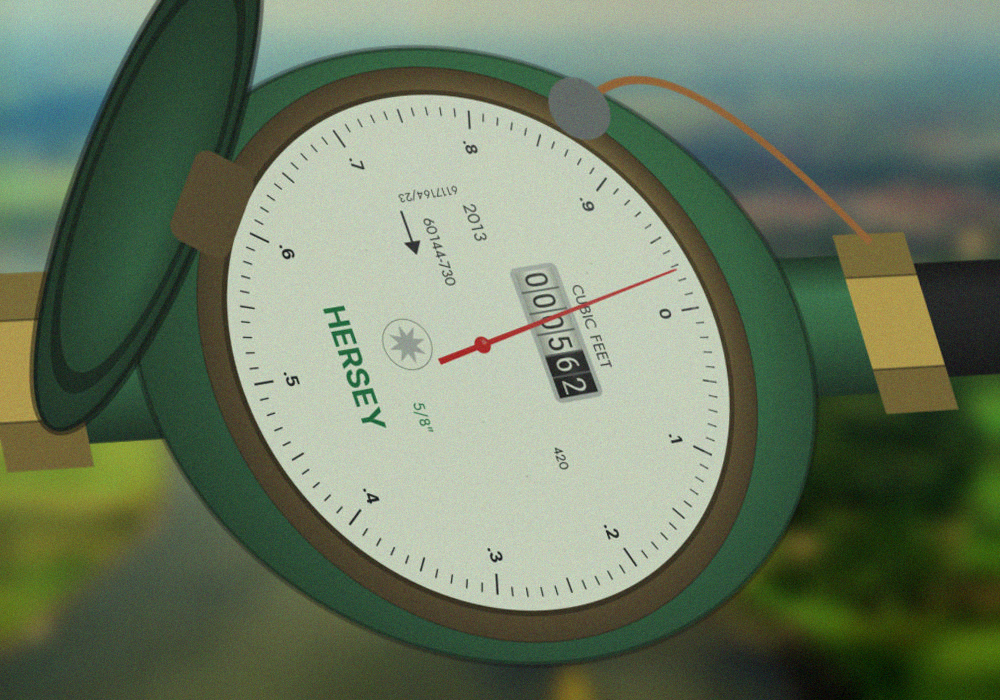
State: 561.97 ft³
